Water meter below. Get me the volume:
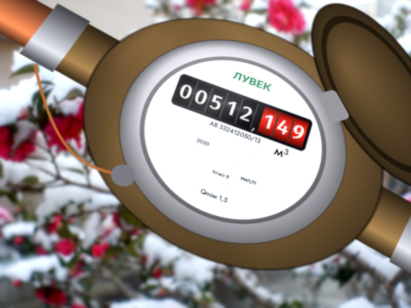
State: 512.149 m³
